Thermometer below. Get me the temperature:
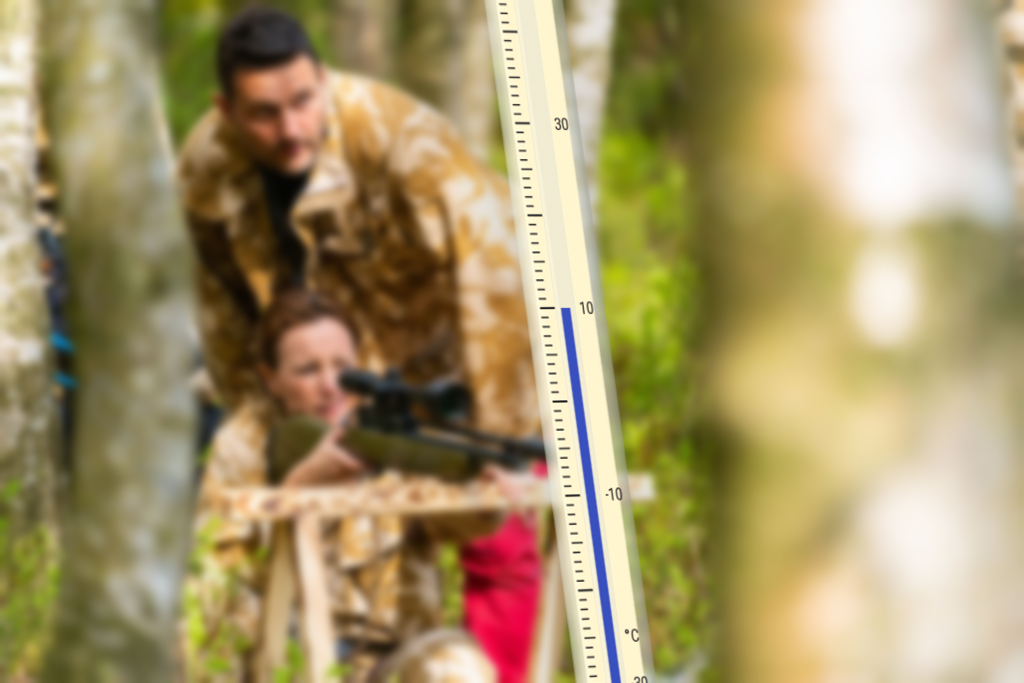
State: 10 °C
